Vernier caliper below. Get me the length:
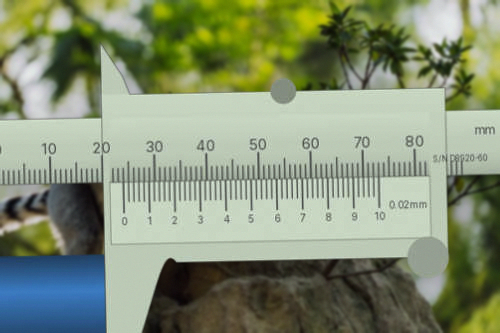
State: 24.0 mm
